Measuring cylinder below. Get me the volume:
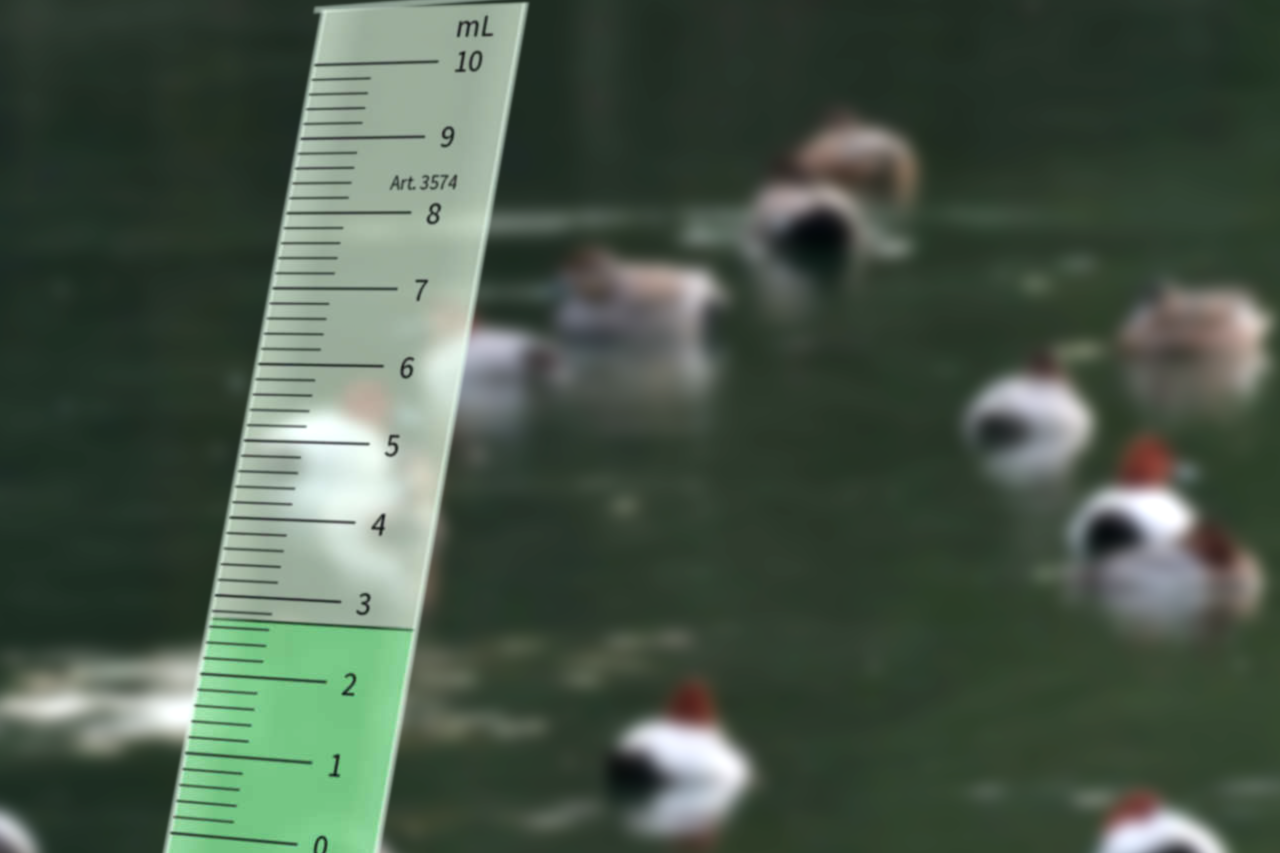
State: 2.7 mL
